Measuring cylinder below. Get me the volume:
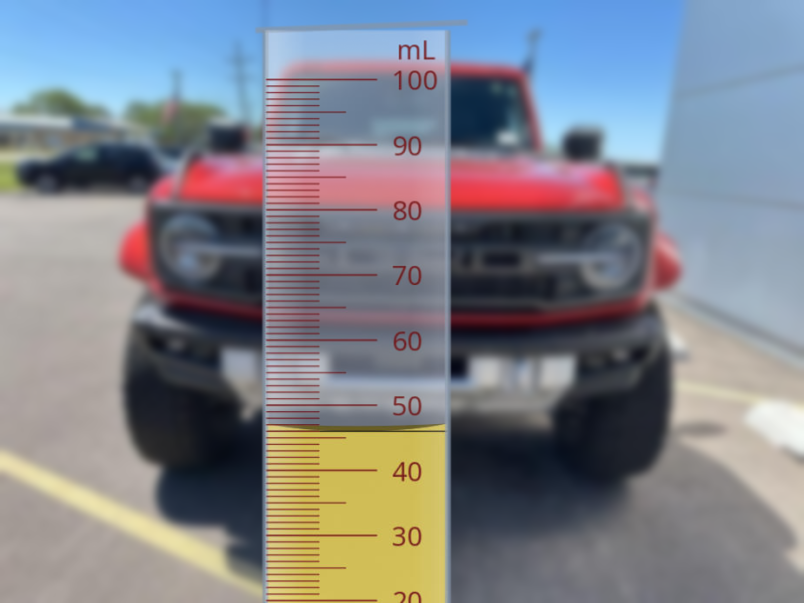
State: 46 mL
